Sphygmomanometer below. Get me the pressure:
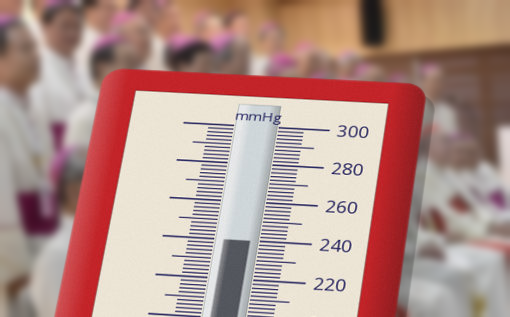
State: 240 mmHg
